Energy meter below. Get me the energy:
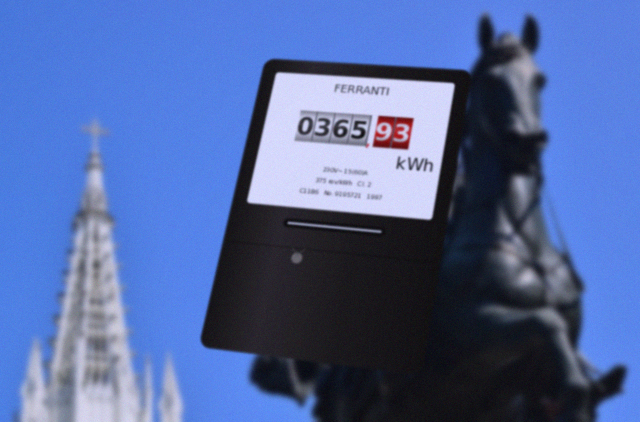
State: 365.93 kWh
